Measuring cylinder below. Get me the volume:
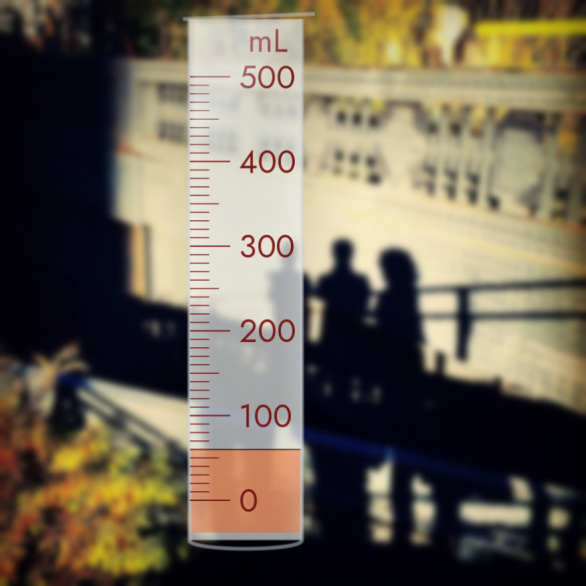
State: 60 mL
